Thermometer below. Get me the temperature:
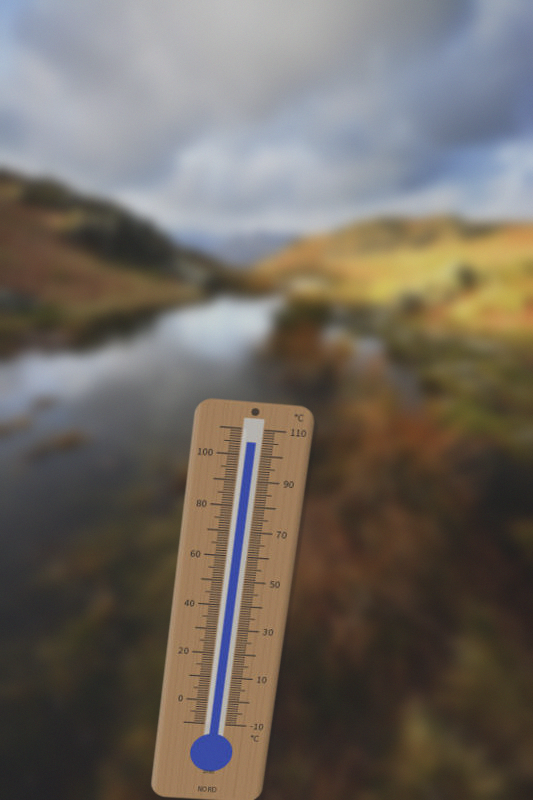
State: 105 °C
